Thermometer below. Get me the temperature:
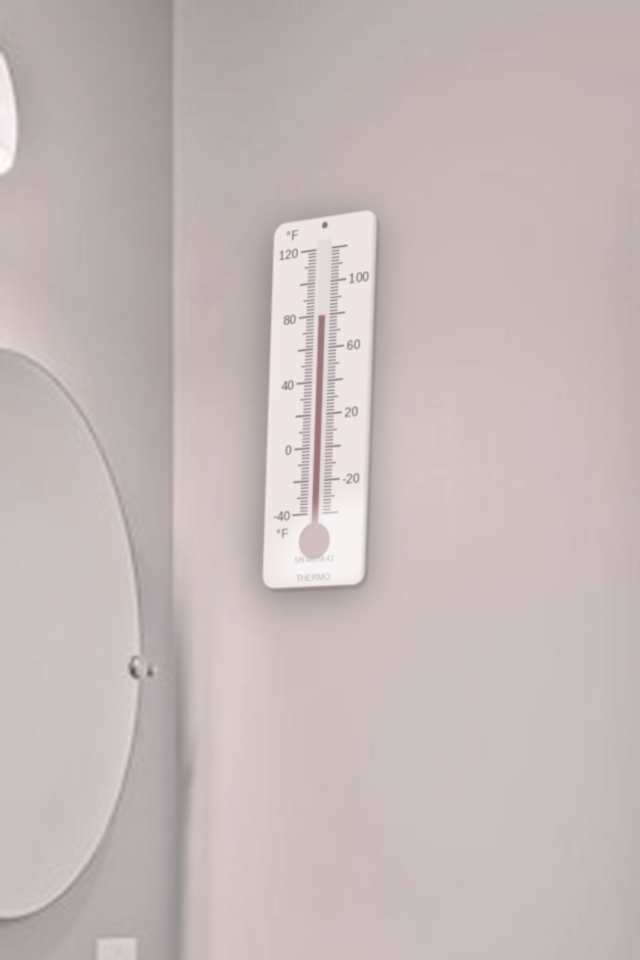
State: 80 °F
